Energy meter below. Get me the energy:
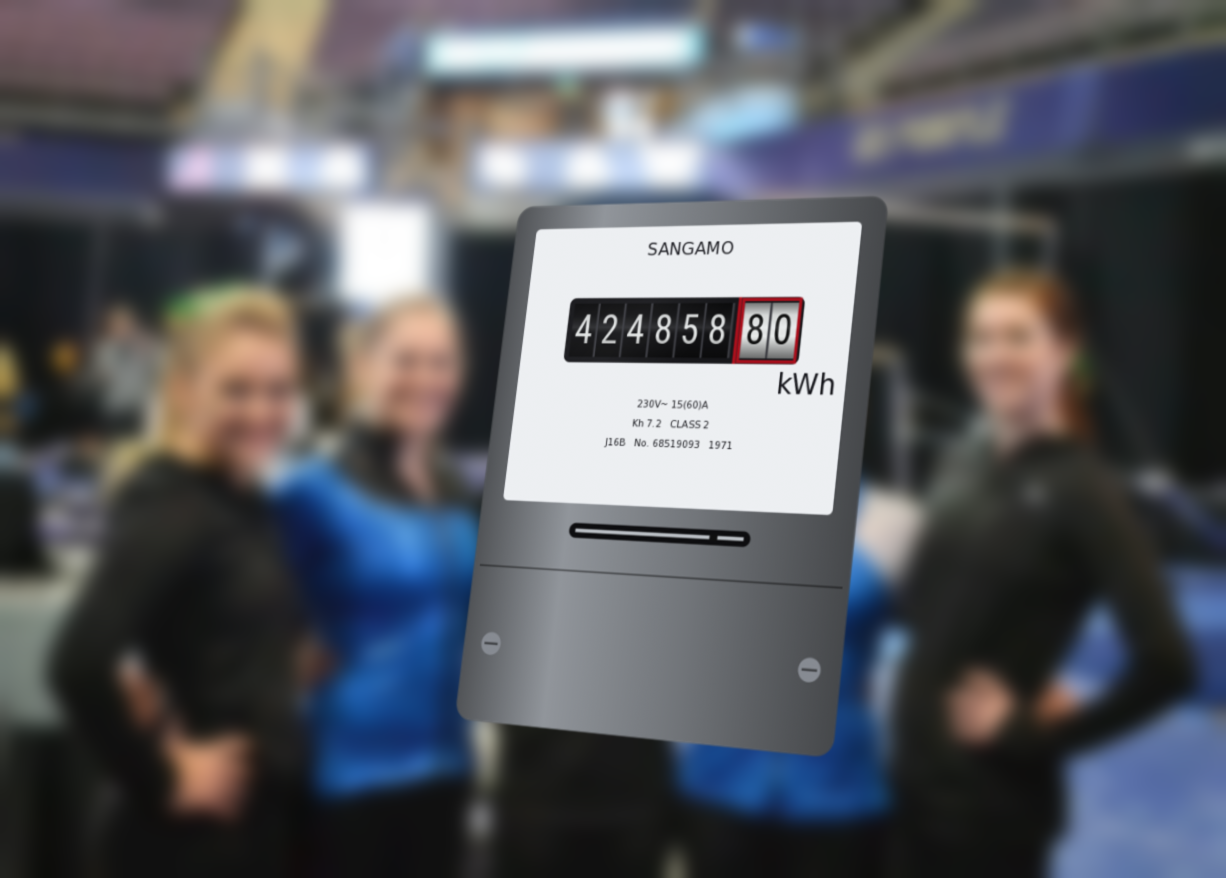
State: 424858.80 kWh
